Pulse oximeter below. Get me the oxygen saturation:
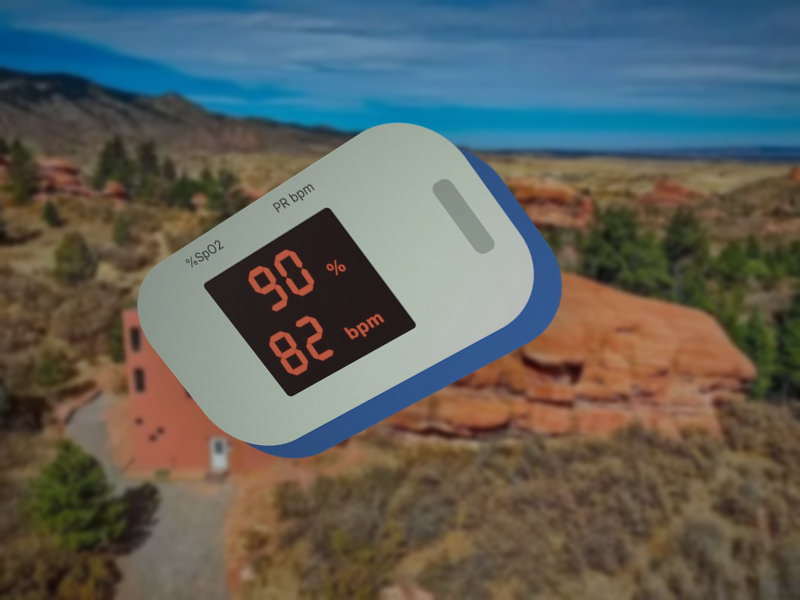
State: 90 %
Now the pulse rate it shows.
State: 82 bpm
